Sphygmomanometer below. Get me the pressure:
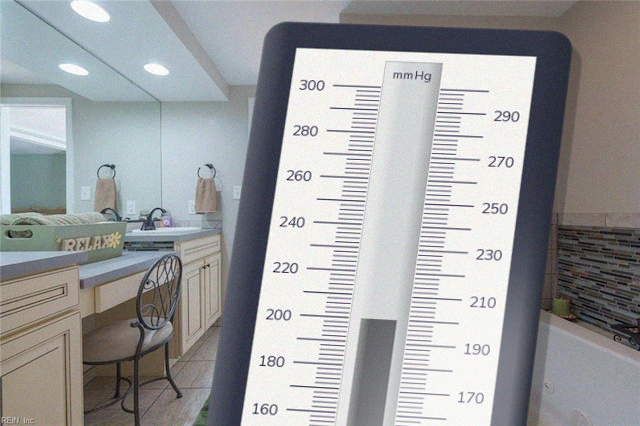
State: 200 mmHg
